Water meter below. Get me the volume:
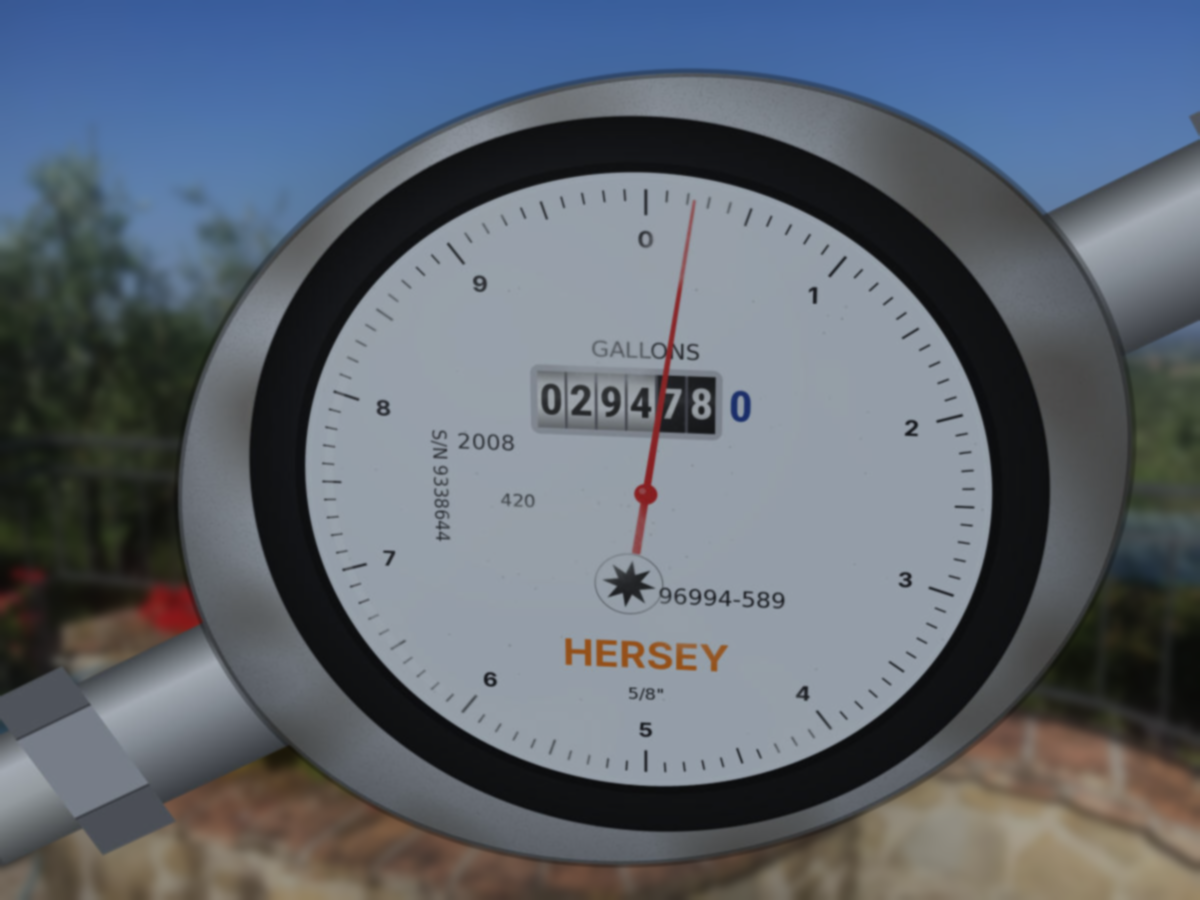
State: 294780.2 gal
